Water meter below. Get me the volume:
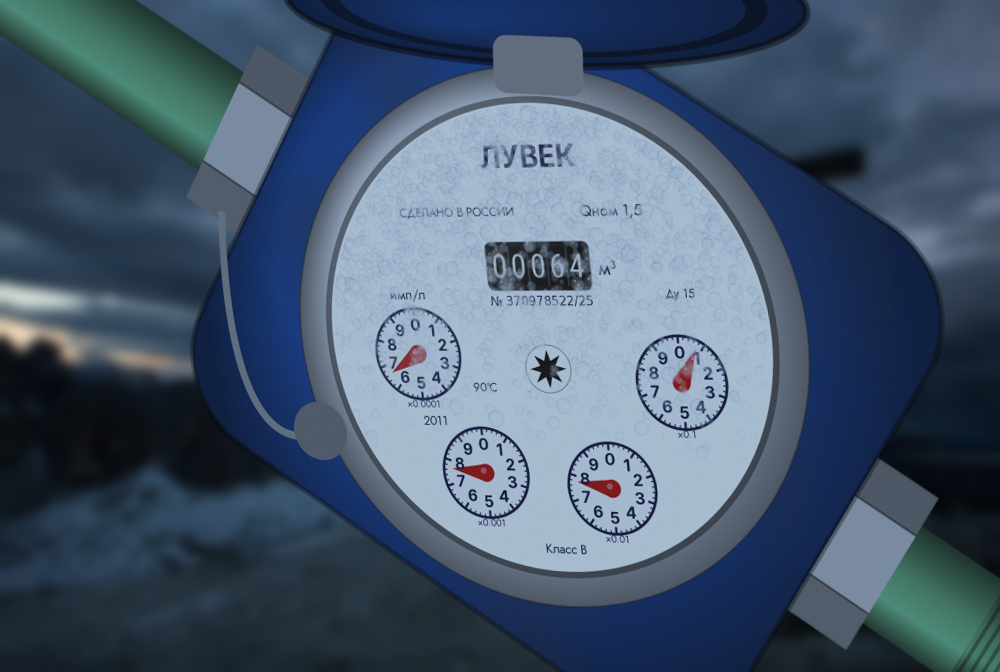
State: 64.0776 m³
